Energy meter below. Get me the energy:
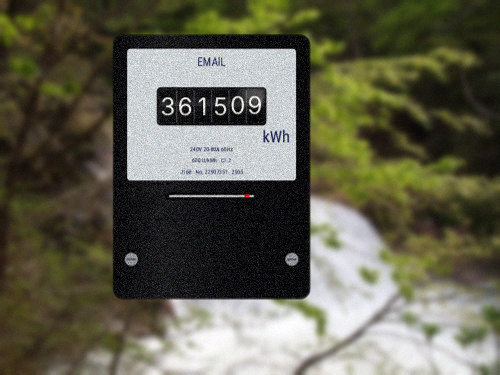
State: 361509 kWh
